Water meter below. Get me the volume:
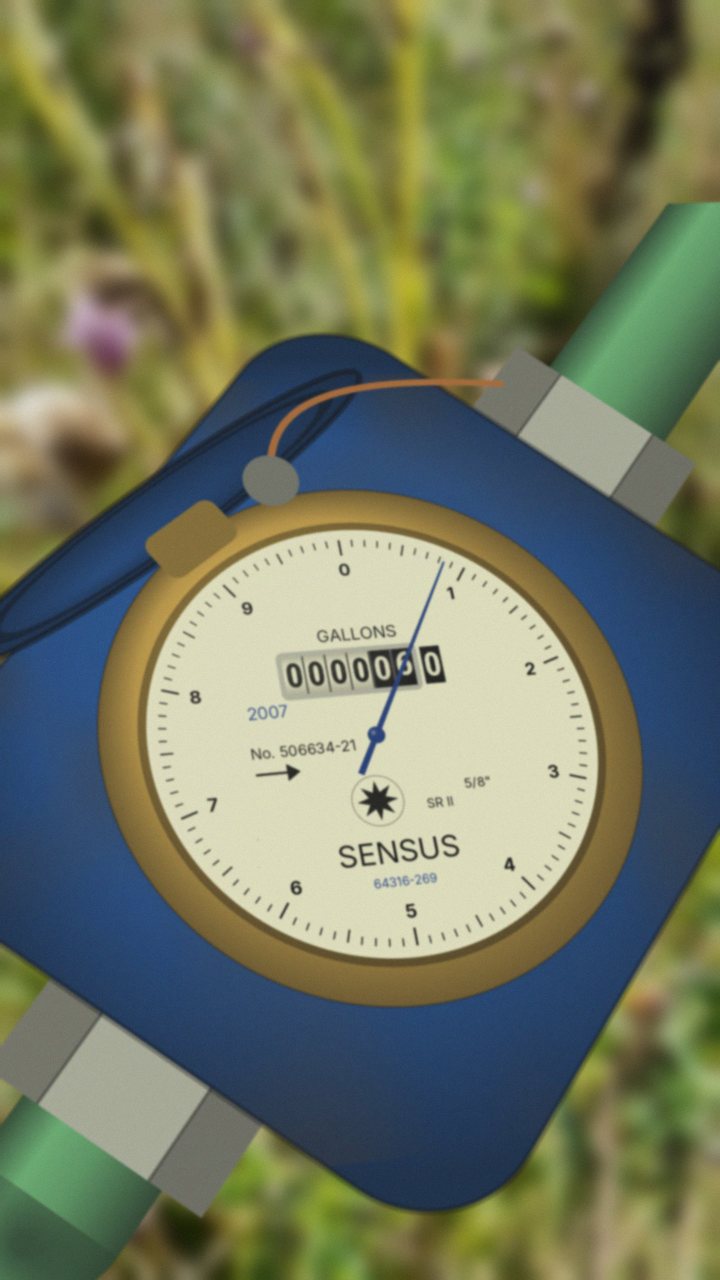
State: 60.8 gal
